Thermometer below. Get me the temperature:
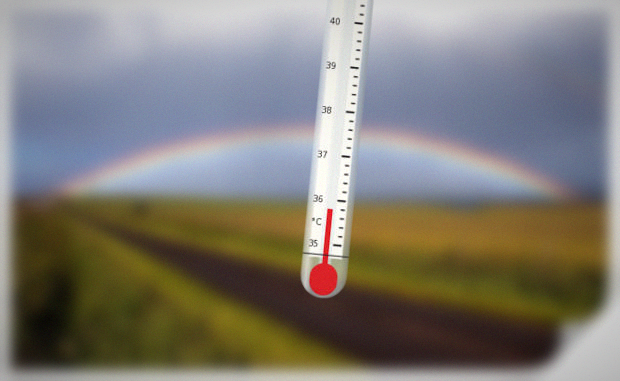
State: 35.8 °C
